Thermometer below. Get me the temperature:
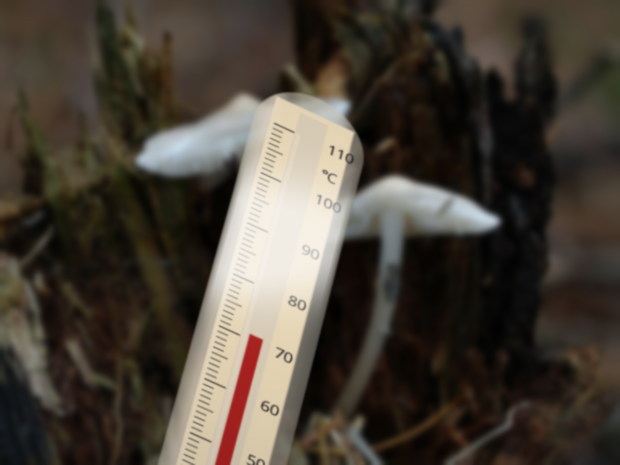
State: 71 °C
